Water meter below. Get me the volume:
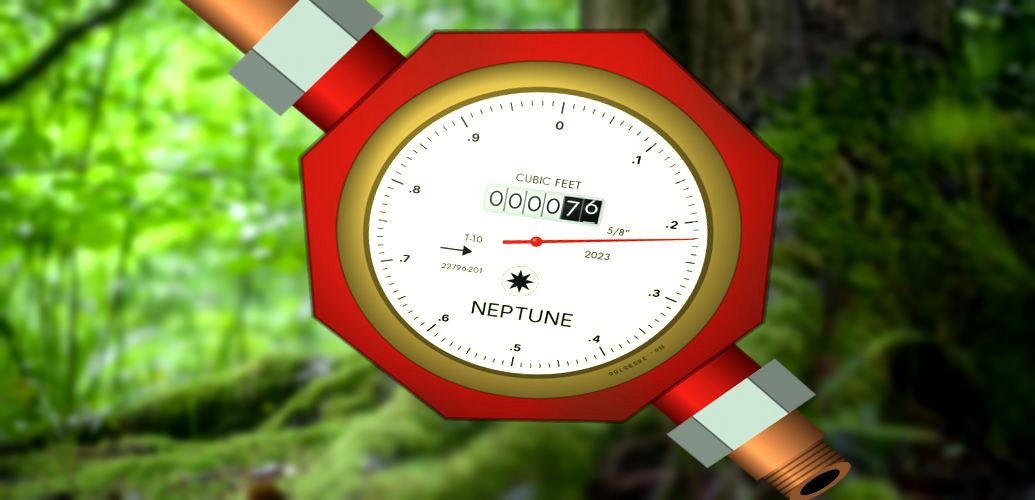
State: 76.22 ft³
